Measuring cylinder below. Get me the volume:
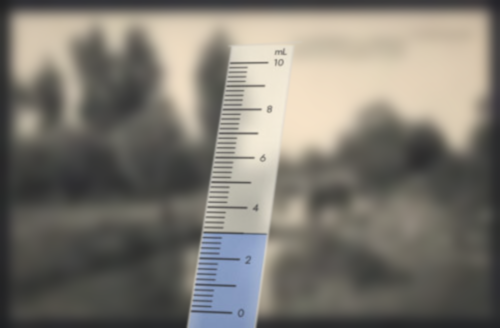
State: 3 mL
